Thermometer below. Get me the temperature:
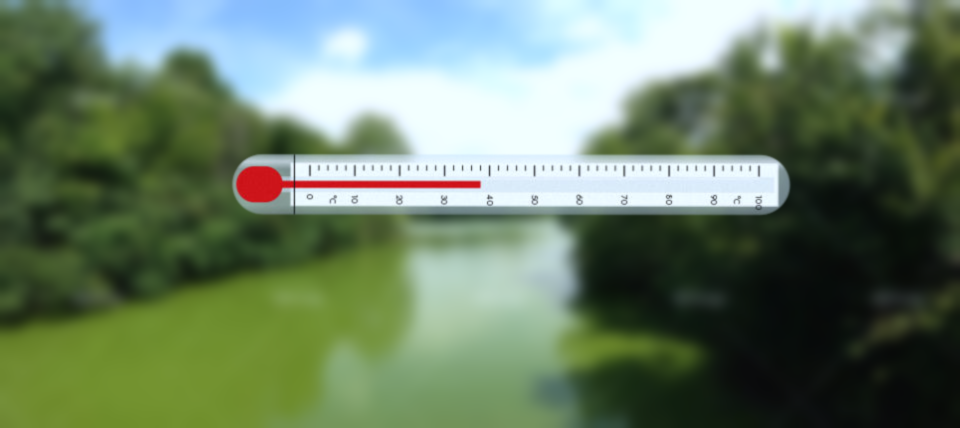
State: 38 °C
